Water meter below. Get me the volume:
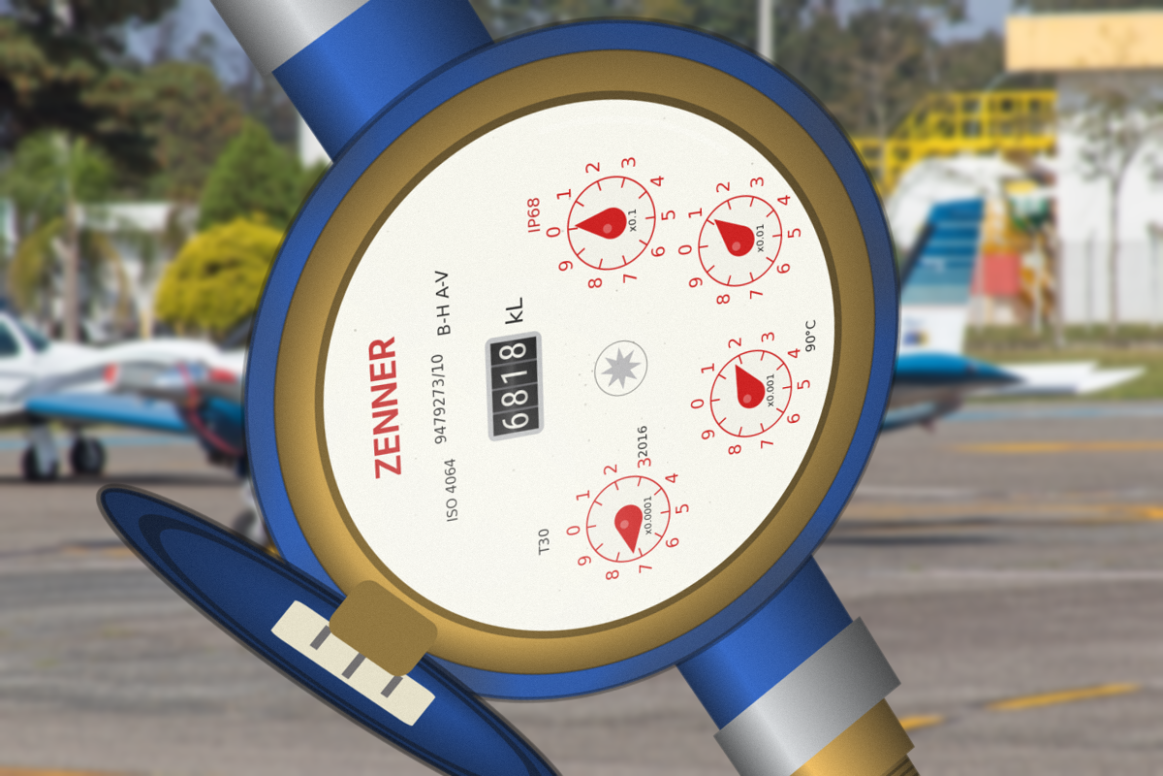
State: 6818.0117 kL
